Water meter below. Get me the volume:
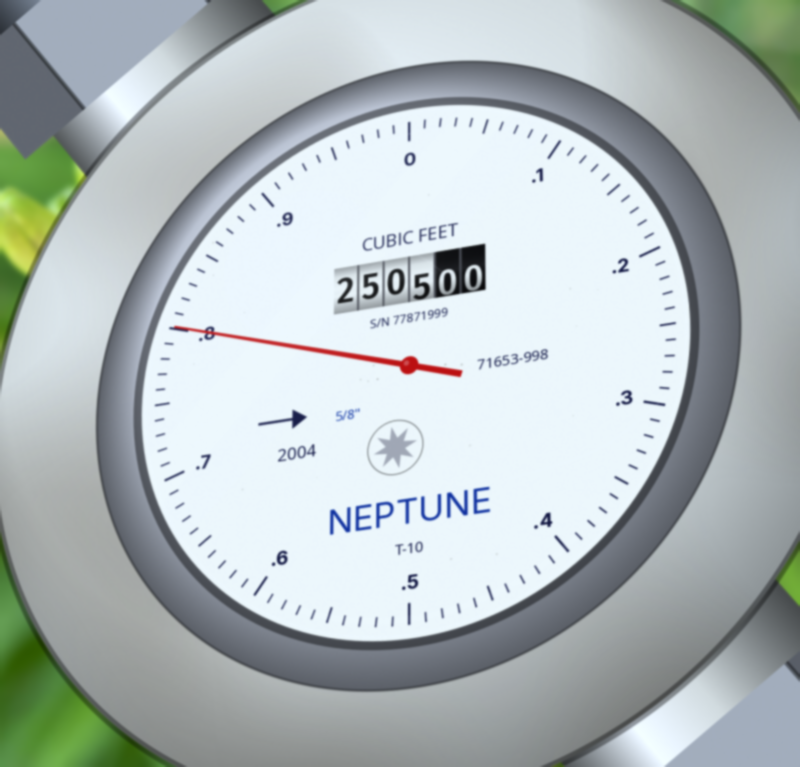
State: 250499.80 ft³
